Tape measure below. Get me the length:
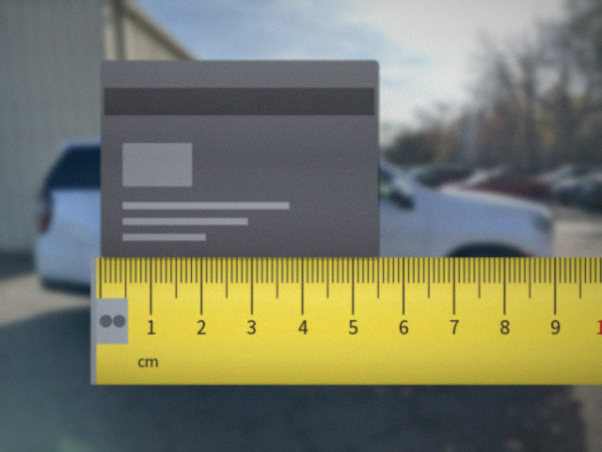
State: 5.5 cm
